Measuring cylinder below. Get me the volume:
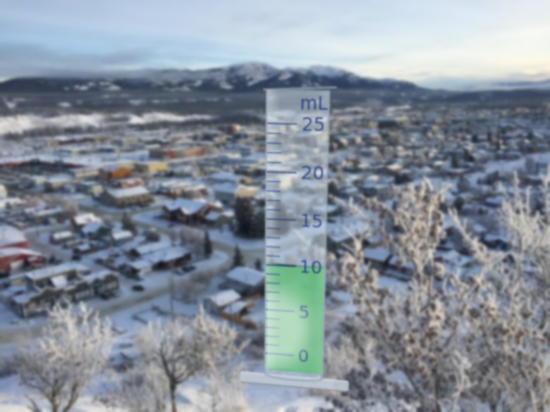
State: 10 mL
